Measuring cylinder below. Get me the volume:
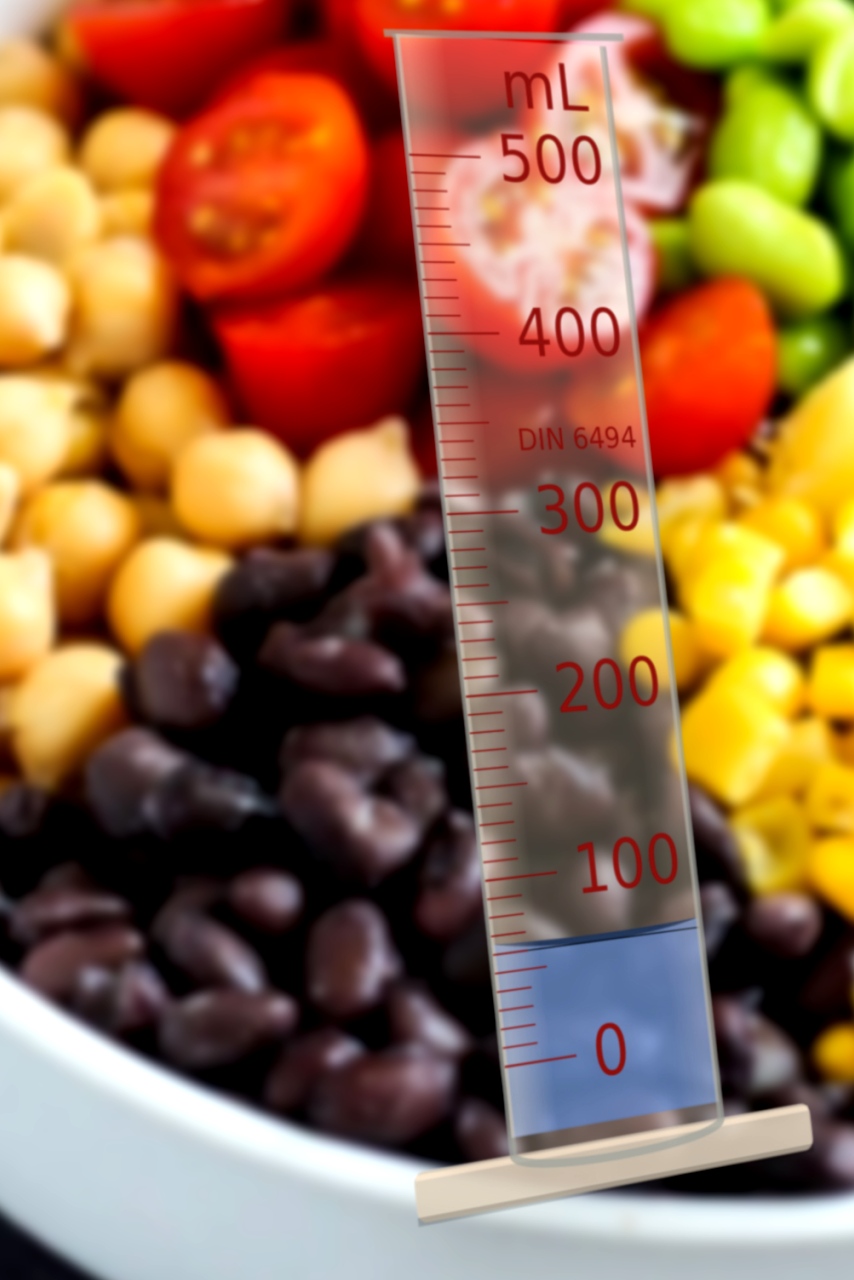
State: 60 mL
